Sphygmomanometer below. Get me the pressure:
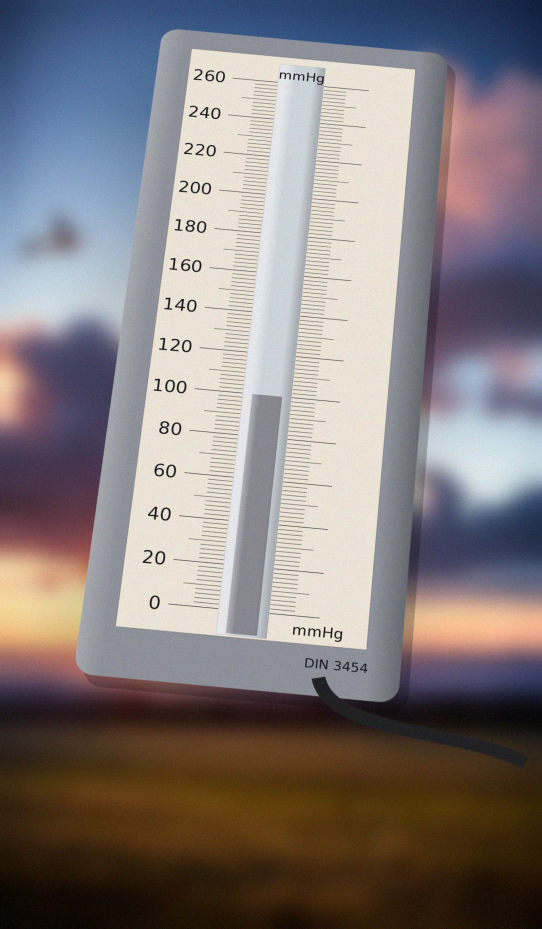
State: 100 mmHg
